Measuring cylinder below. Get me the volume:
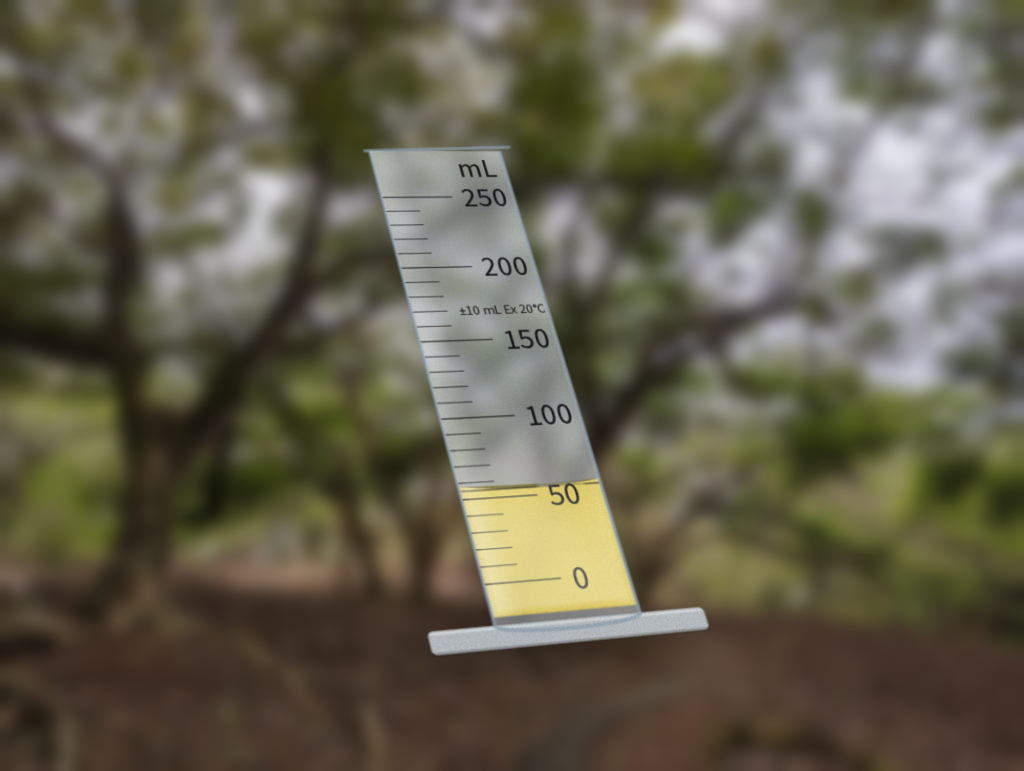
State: 55 mL
